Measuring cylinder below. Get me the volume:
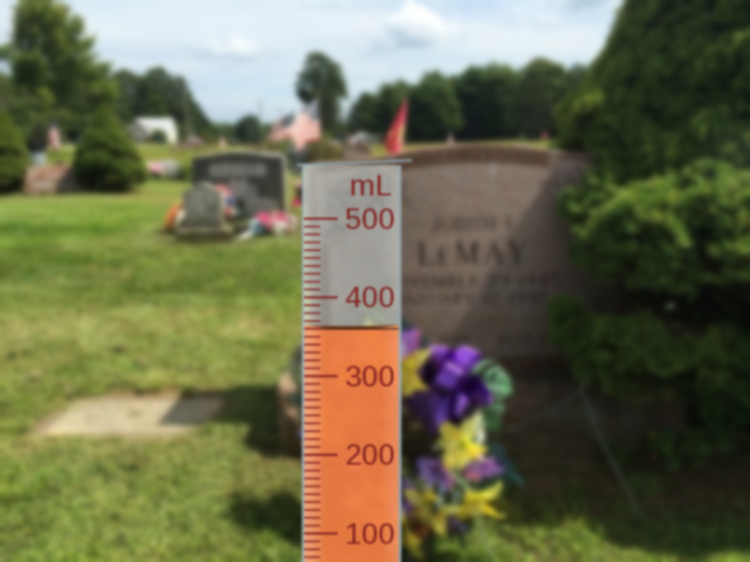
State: 360 mL
